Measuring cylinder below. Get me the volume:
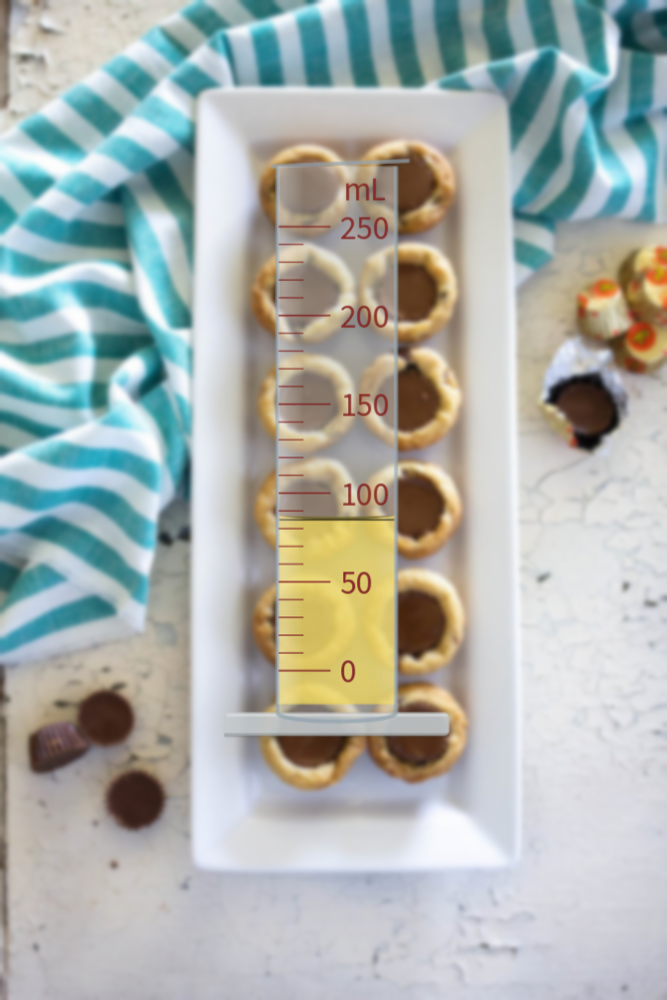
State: 85 mL
